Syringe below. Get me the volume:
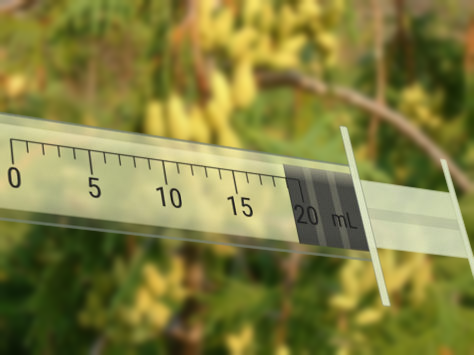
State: 19 mL
